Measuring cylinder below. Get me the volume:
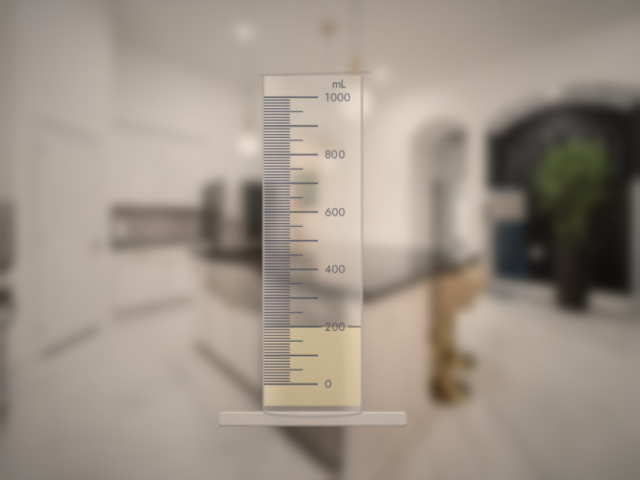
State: 200 mL
